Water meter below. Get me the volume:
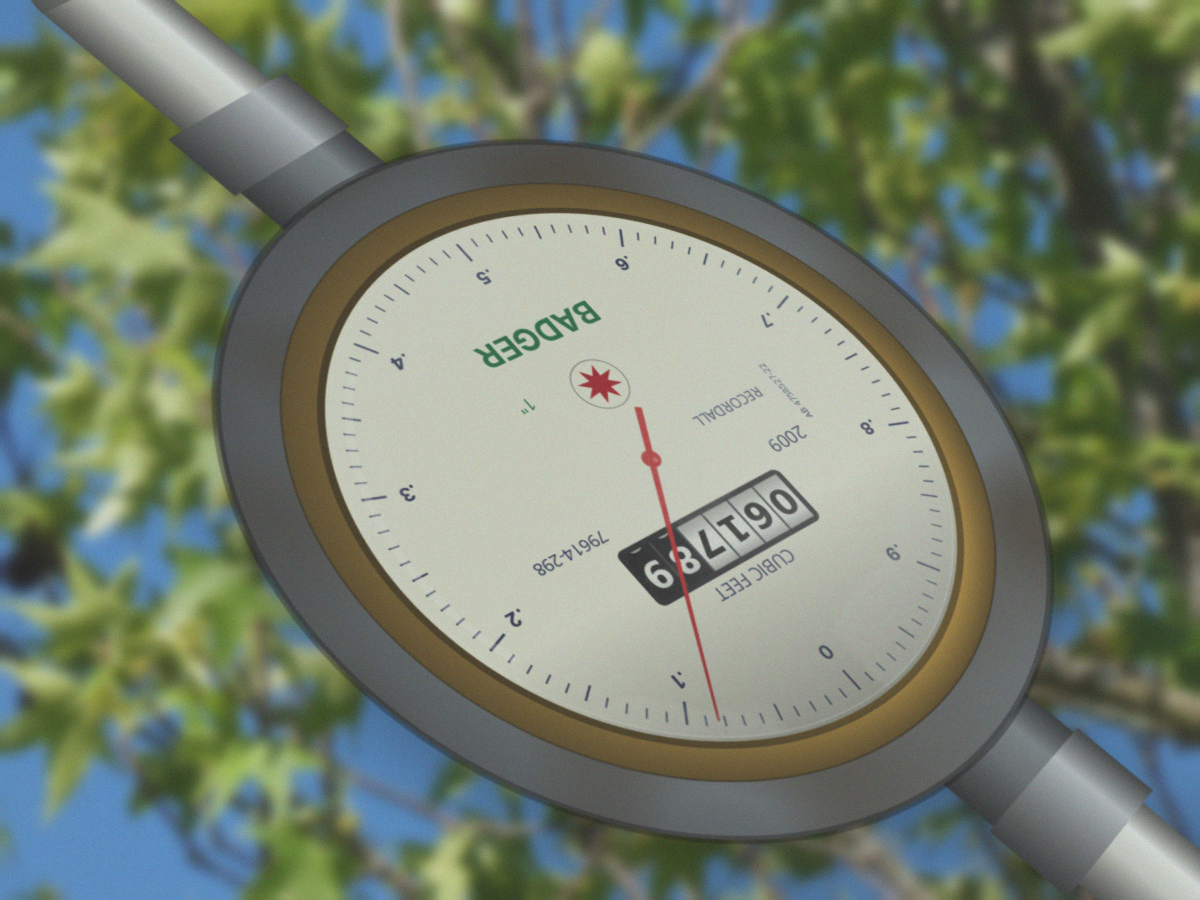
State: 61789.08 ft³
